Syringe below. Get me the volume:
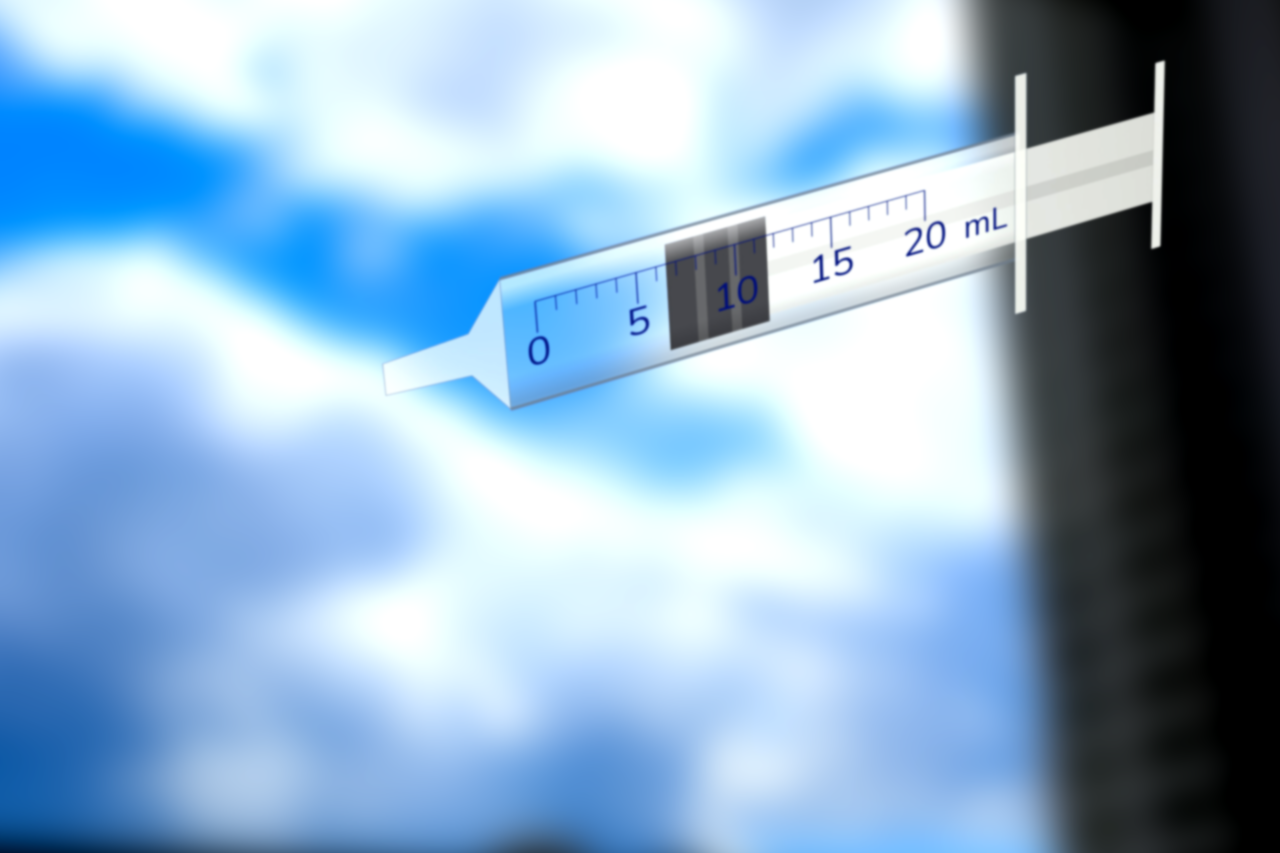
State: 6.5 mL
